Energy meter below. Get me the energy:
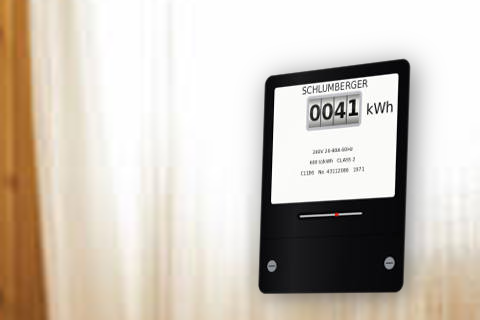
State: 41 kWh
